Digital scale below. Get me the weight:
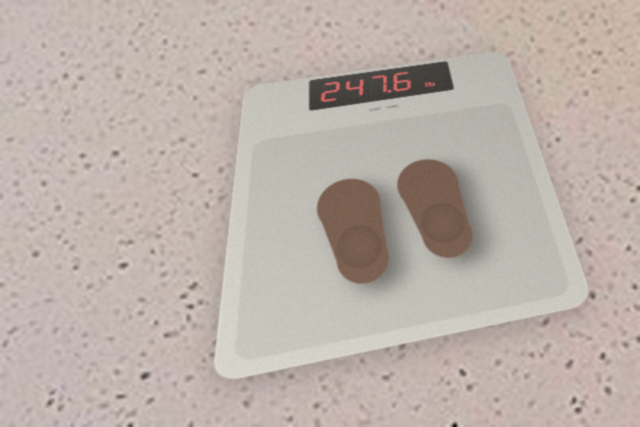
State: 247.6 lb
